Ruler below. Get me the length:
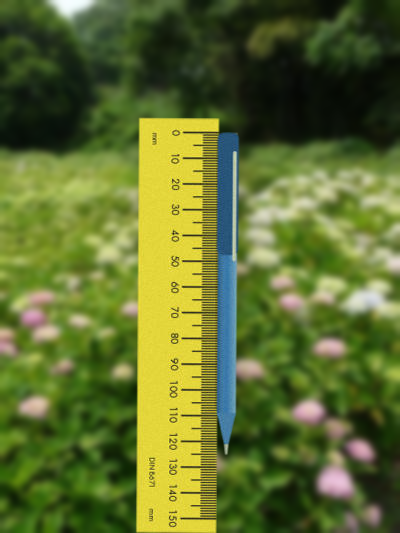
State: 125 mm
